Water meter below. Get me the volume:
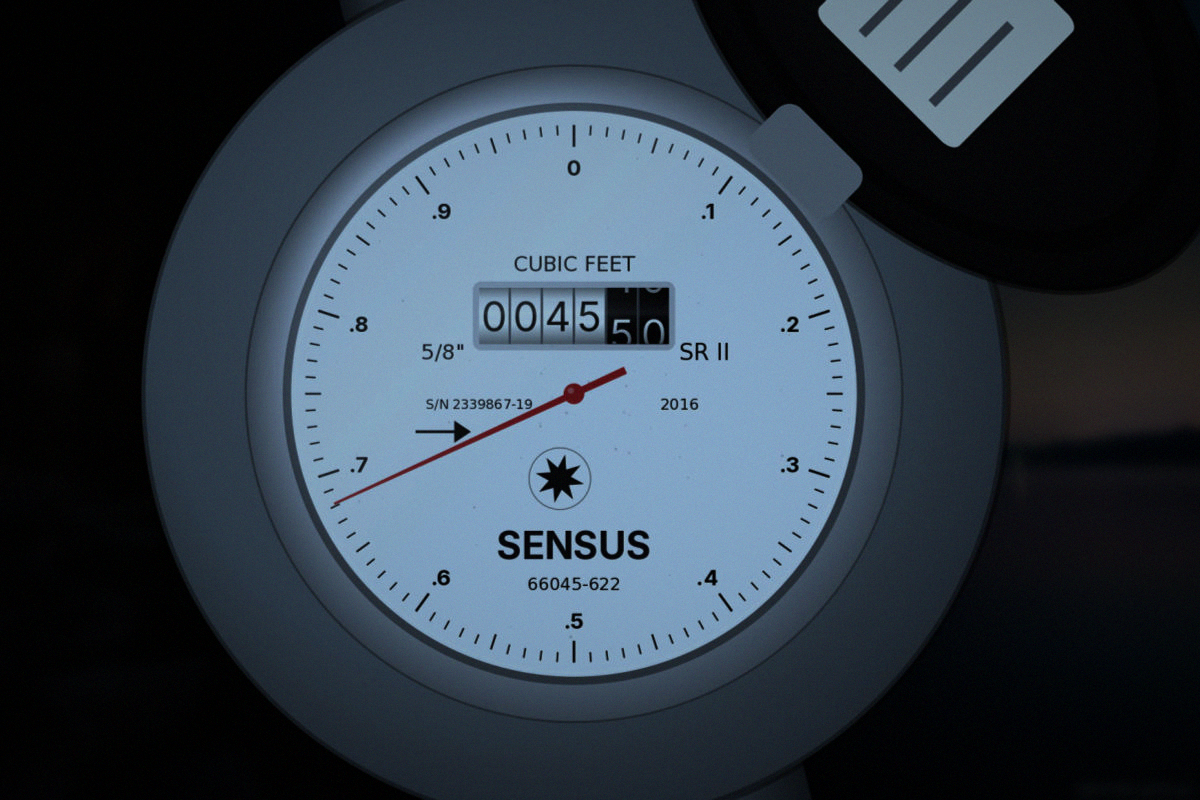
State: 4549.68 ft³
